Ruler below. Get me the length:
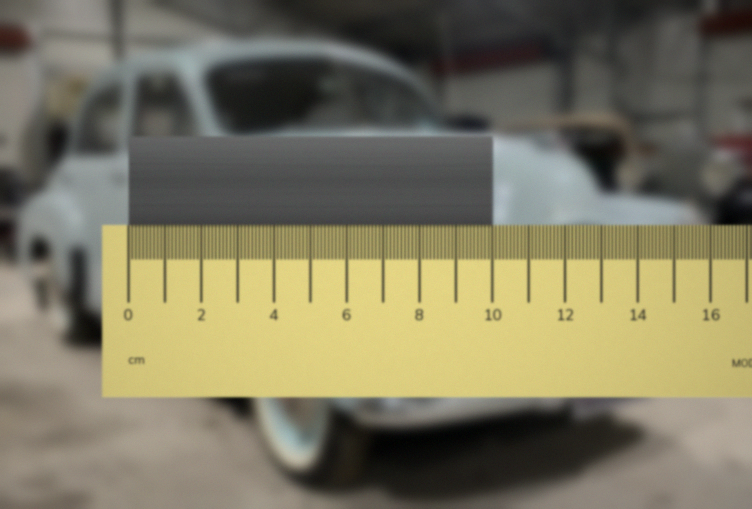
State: 10 cm
